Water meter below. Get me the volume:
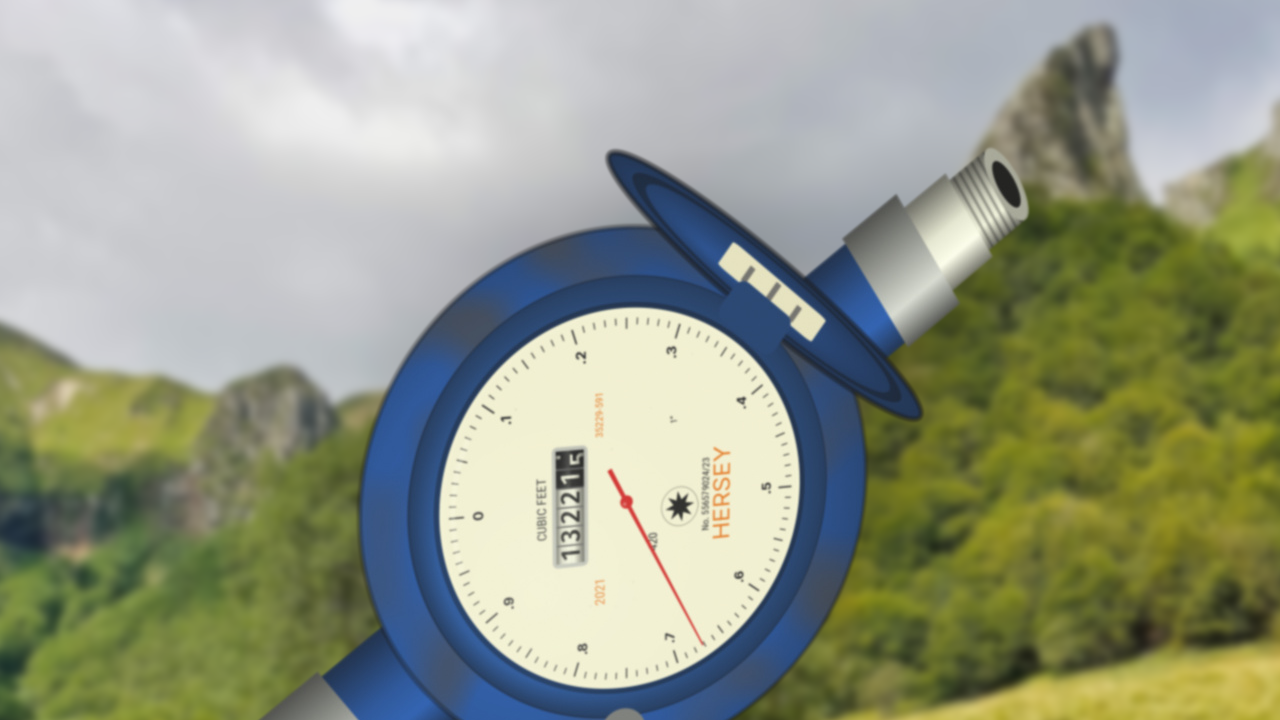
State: 132214.67 ft³
